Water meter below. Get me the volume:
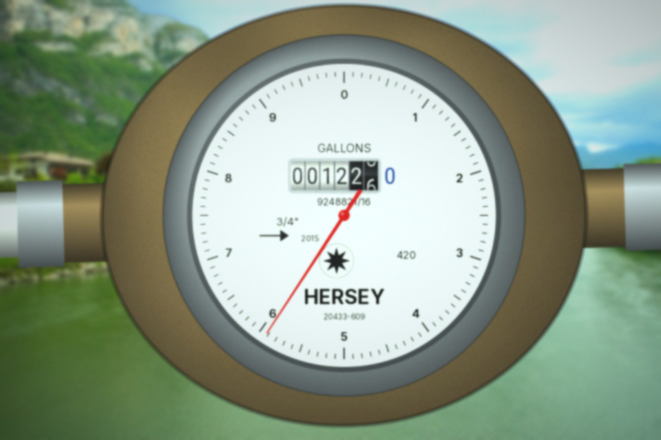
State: 12255.9 gal
